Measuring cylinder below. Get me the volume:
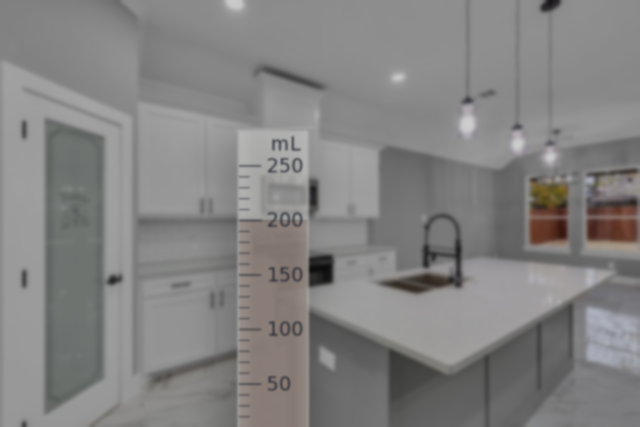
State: 200 mL
